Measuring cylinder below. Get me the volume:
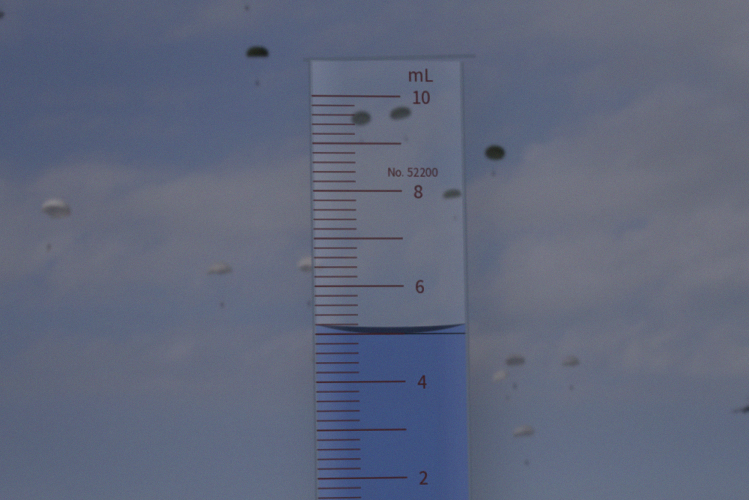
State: 5 mL
